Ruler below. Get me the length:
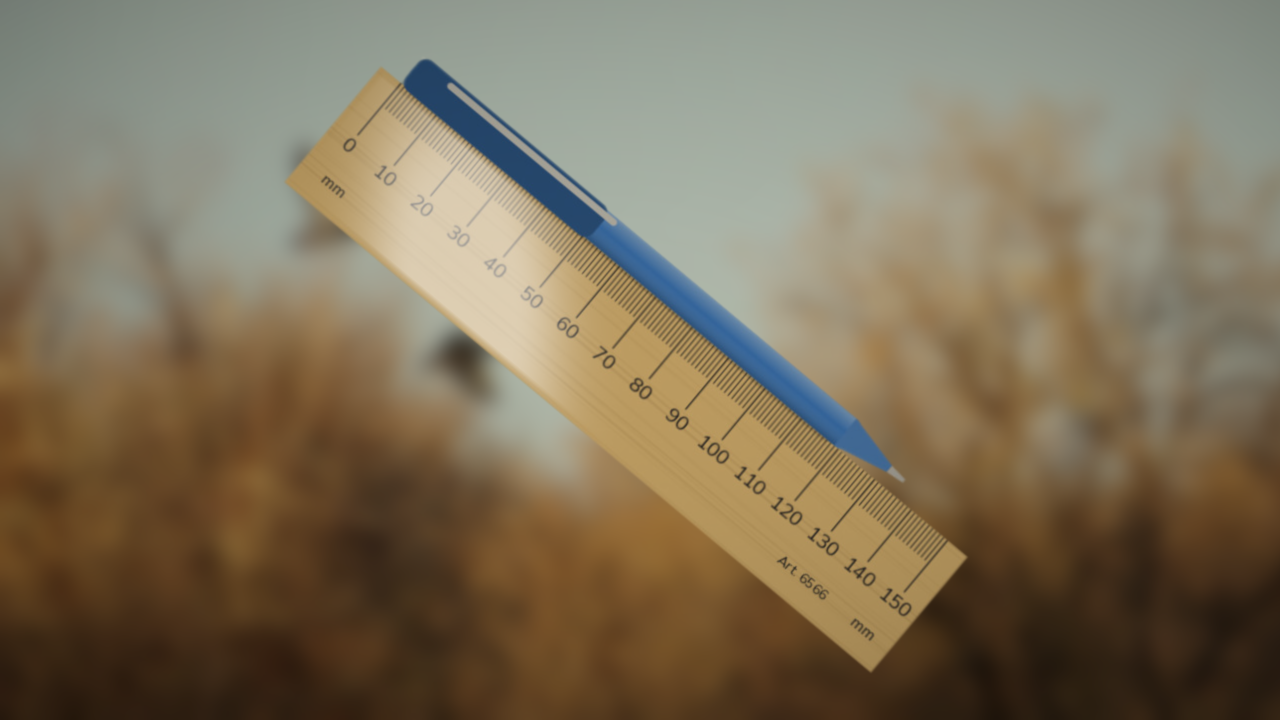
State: 135 mm
